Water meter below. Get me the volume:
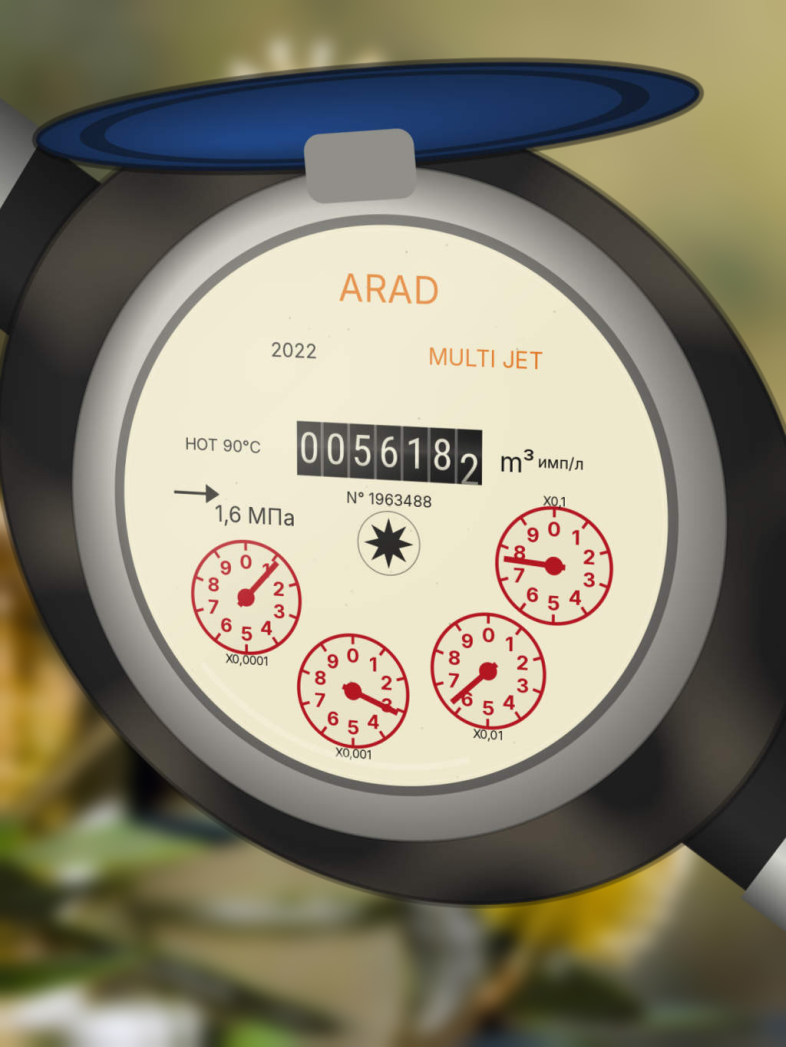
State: 56181.7631 m³
